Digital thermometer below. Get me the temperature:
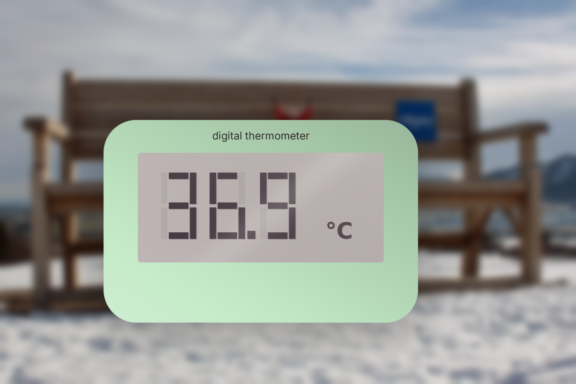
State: 36.9 °C
